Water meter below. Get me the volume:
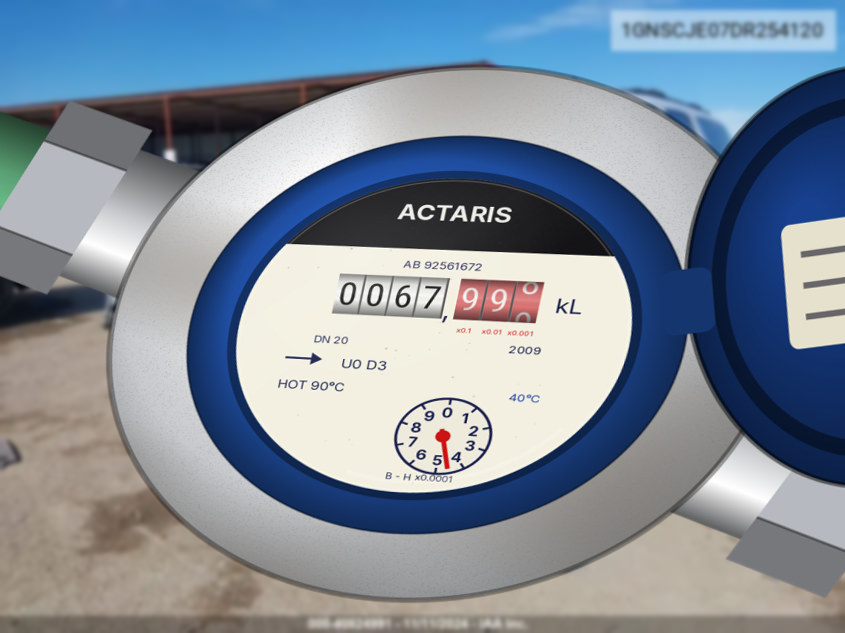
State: 67.9984 kL
